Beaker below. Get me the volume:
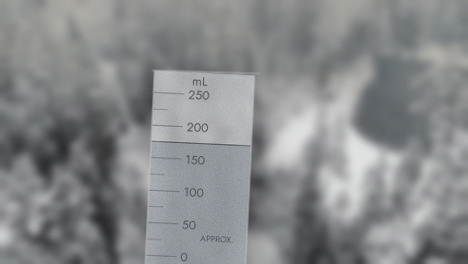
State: 175 mL
